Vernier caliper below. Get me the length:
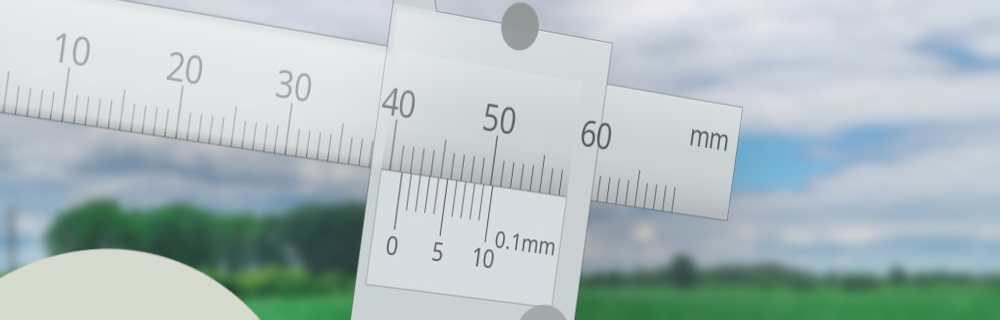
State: 41.2 mm
